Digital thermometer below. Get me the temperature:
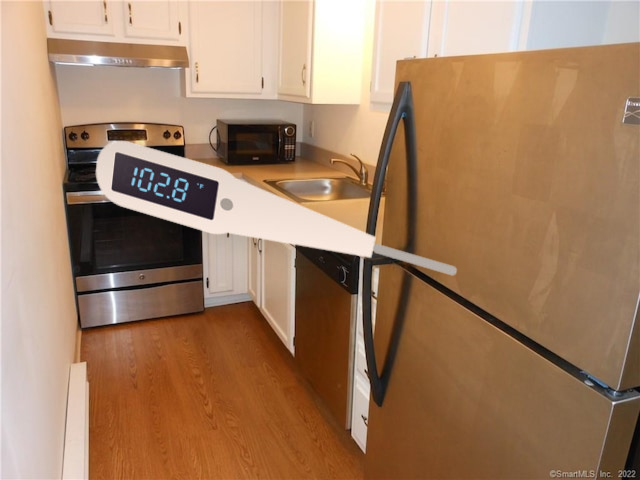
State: 102.8 °F
